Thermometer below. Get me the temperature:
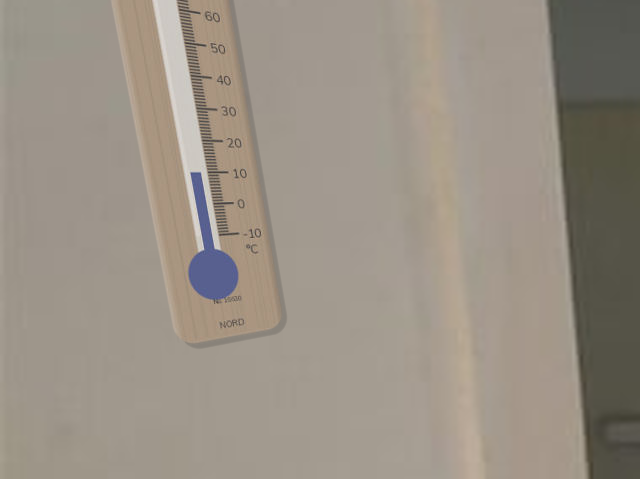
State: 10 °C
